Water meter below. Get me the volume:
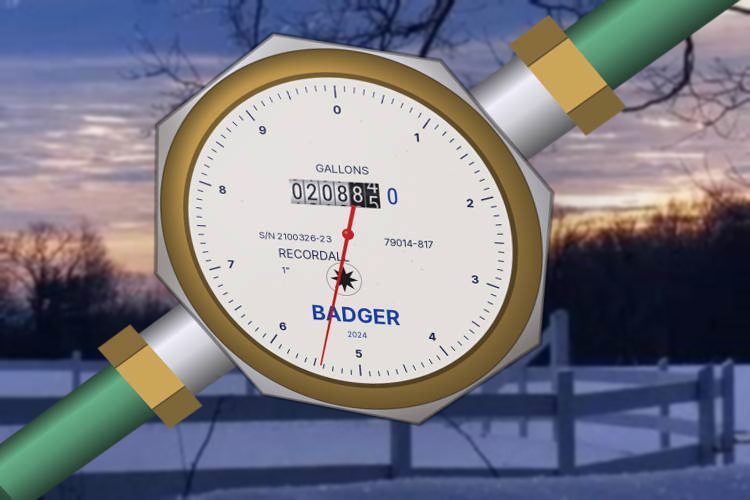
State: 208845.4 gal
